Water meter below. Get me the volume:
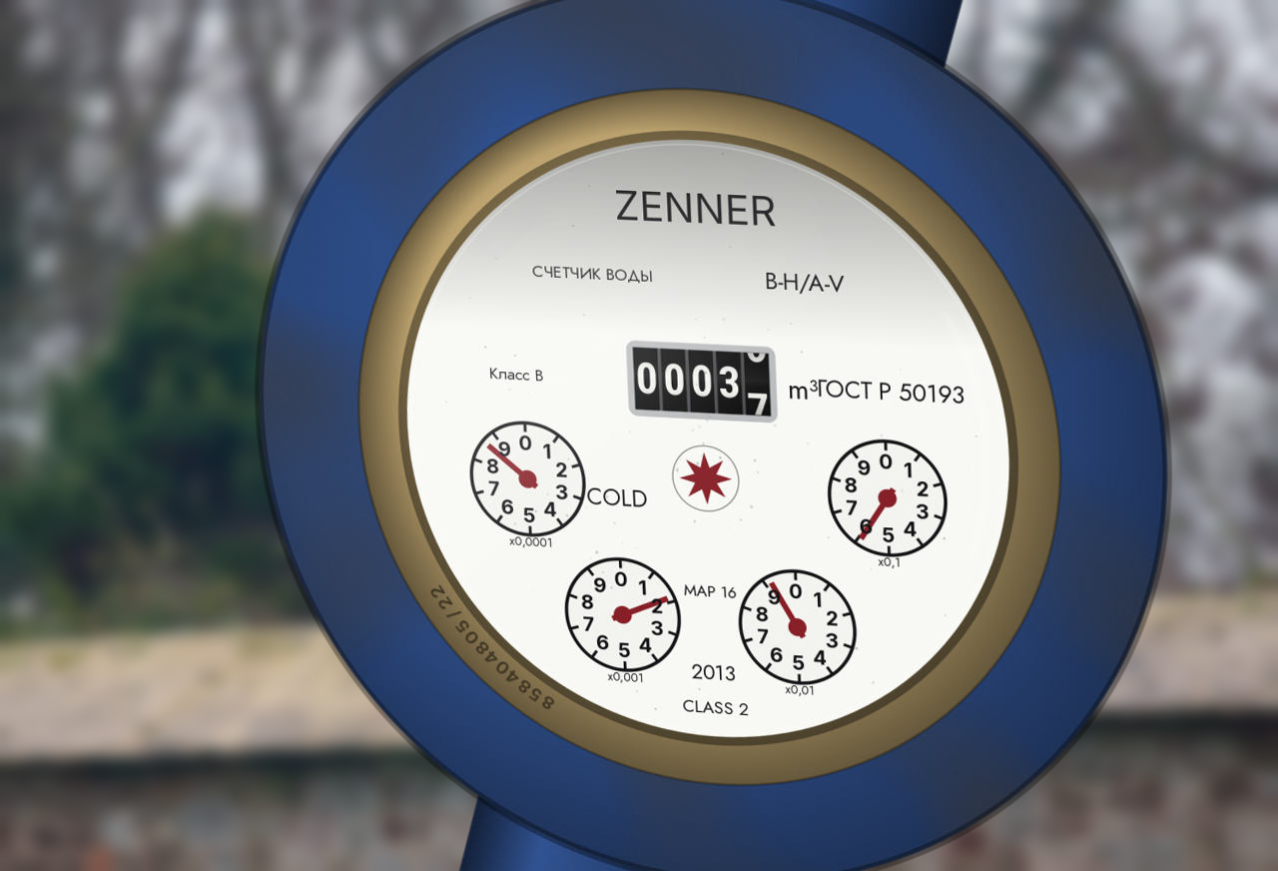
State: 36.5918 m³
